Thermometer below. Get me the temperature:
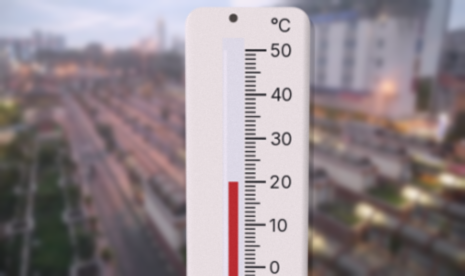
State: 20 °C
